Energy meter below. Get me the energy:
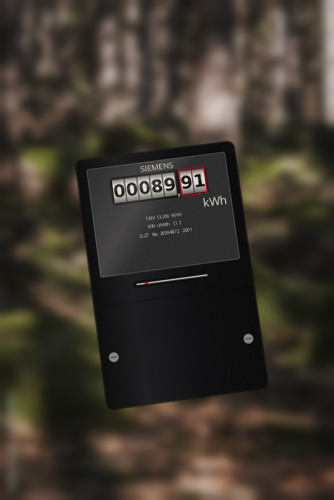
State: 89.91 kWh
